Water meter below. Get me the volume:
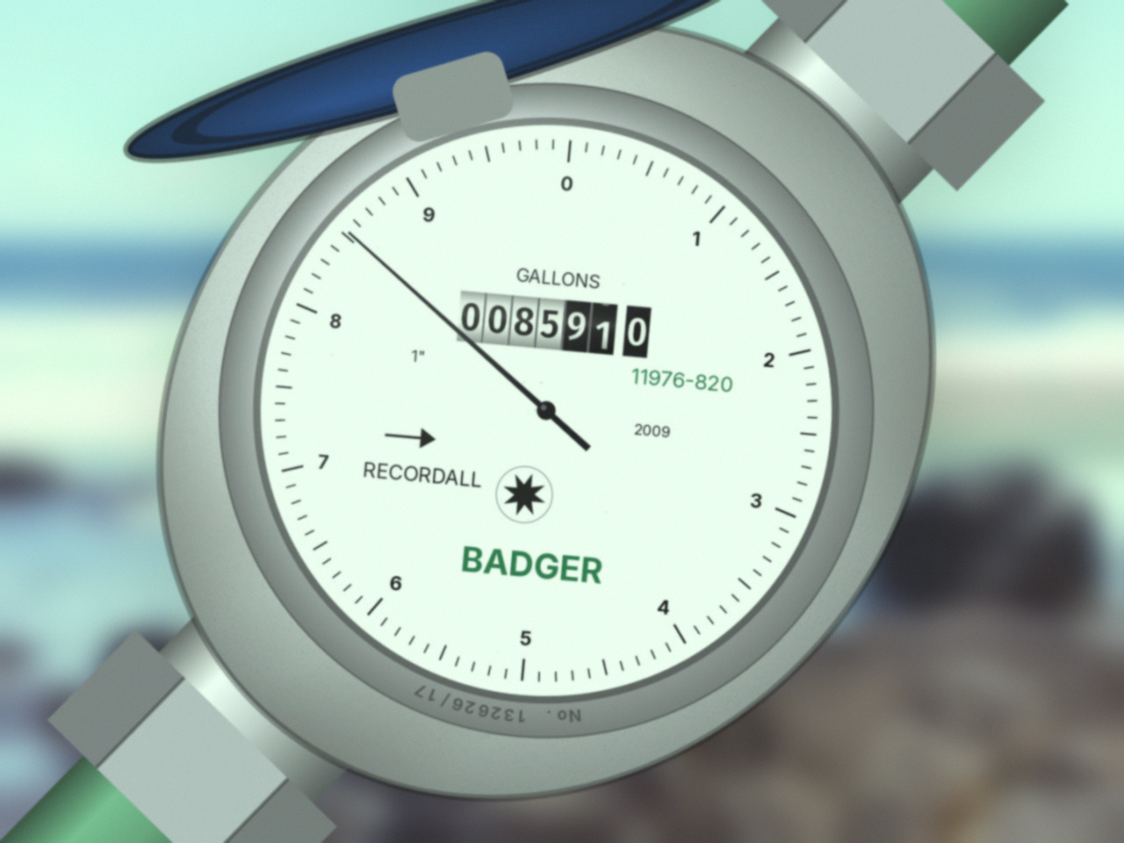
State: 85908.5 gal
